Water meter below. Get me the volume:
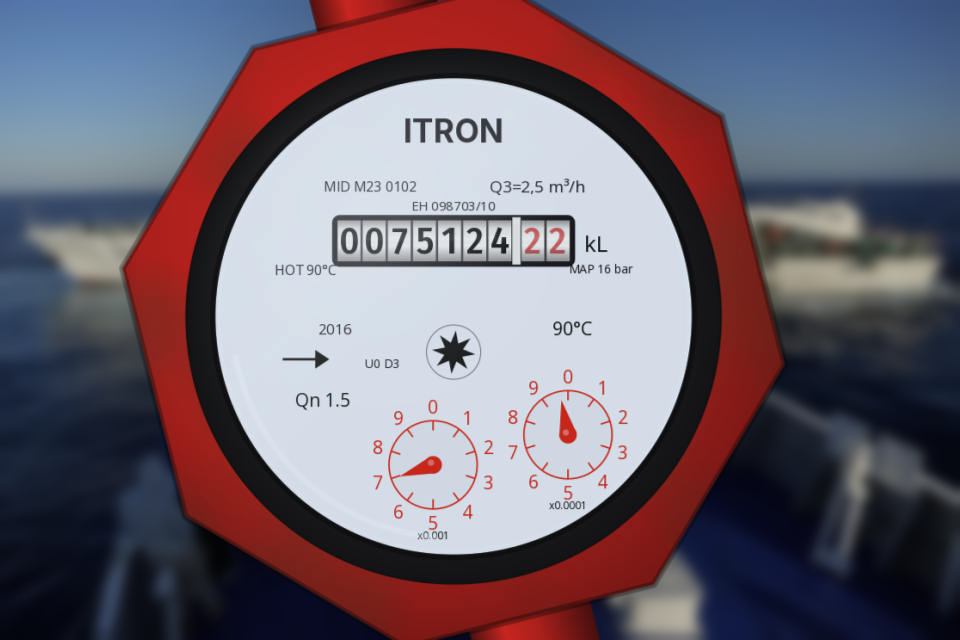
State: 75124.2269 kL
